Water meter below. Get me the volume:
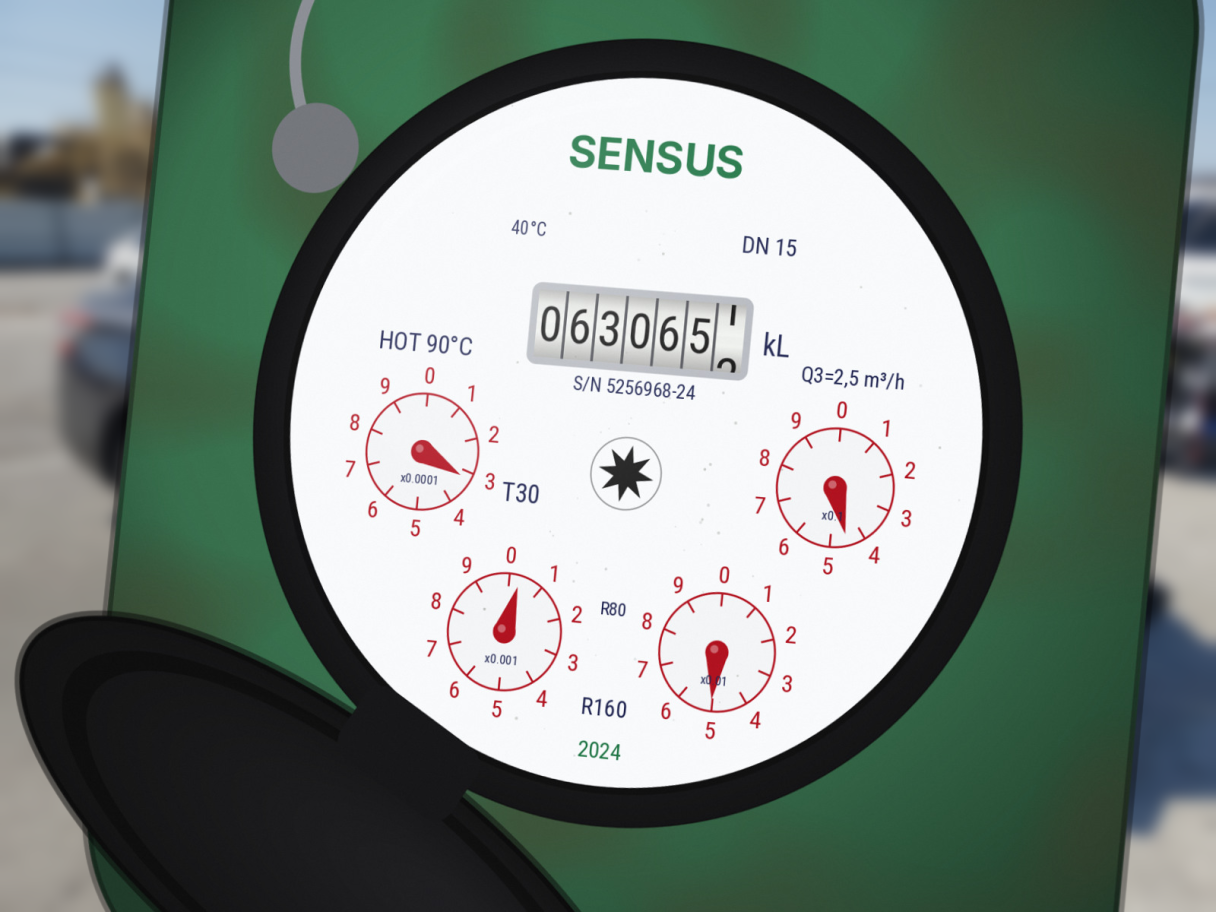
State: 630651.4503 kL
